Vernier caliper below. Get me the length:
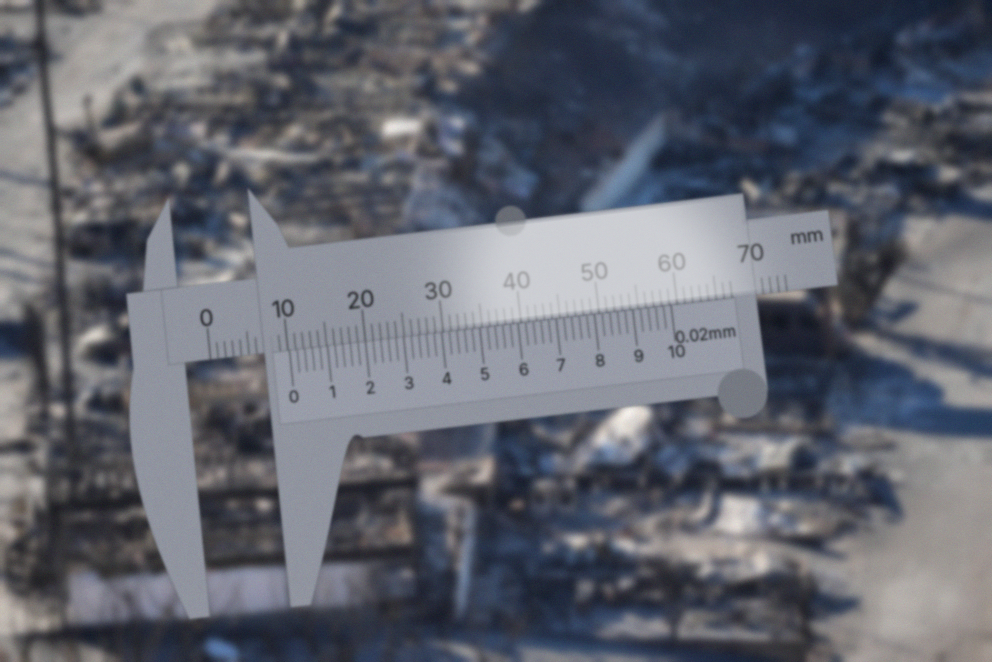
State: 10.2 mm
